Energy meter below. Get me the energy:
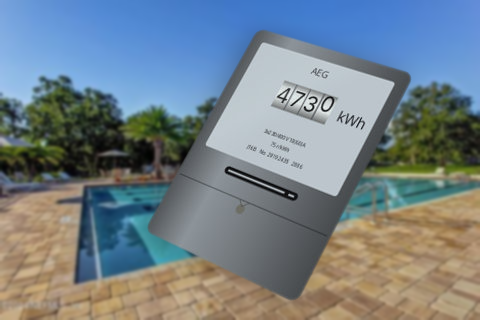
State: 4730 kWh
